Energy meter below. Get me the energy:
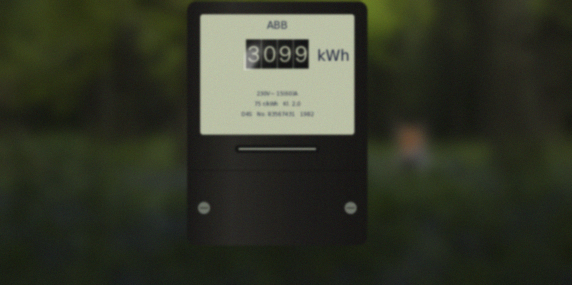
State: 3099 kWh
